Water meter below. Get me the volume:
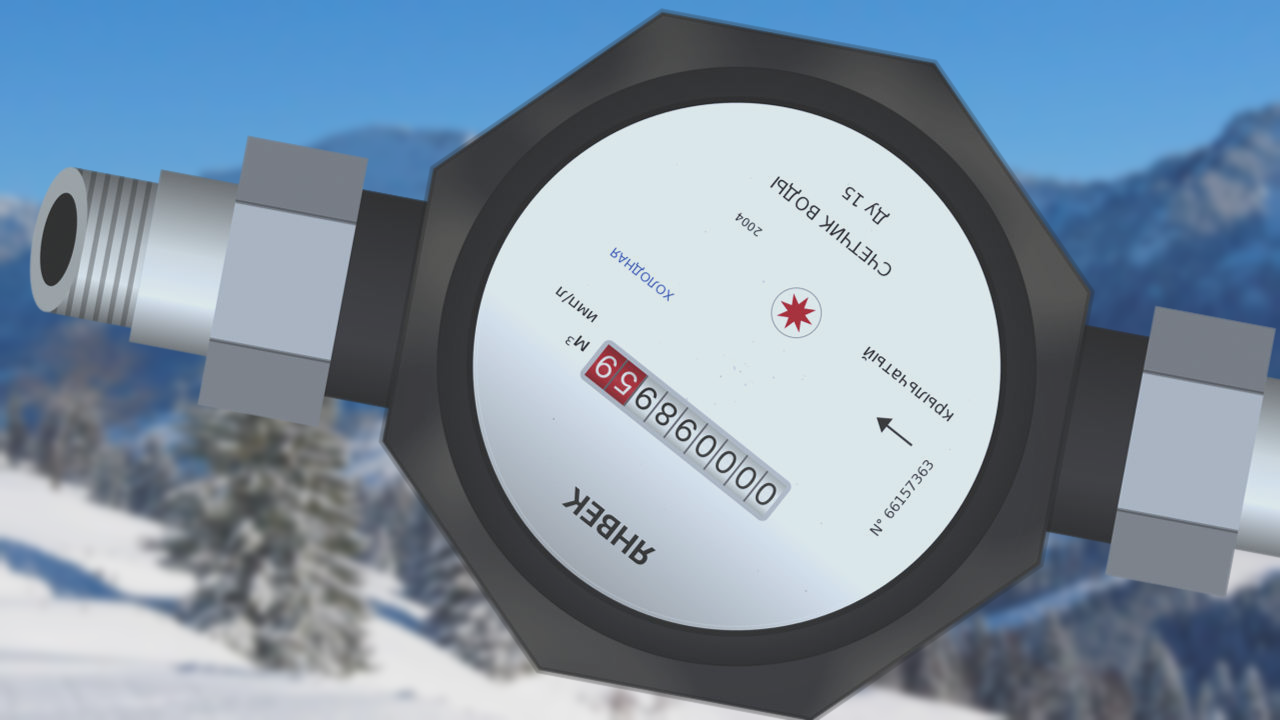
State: 989.59 m³
